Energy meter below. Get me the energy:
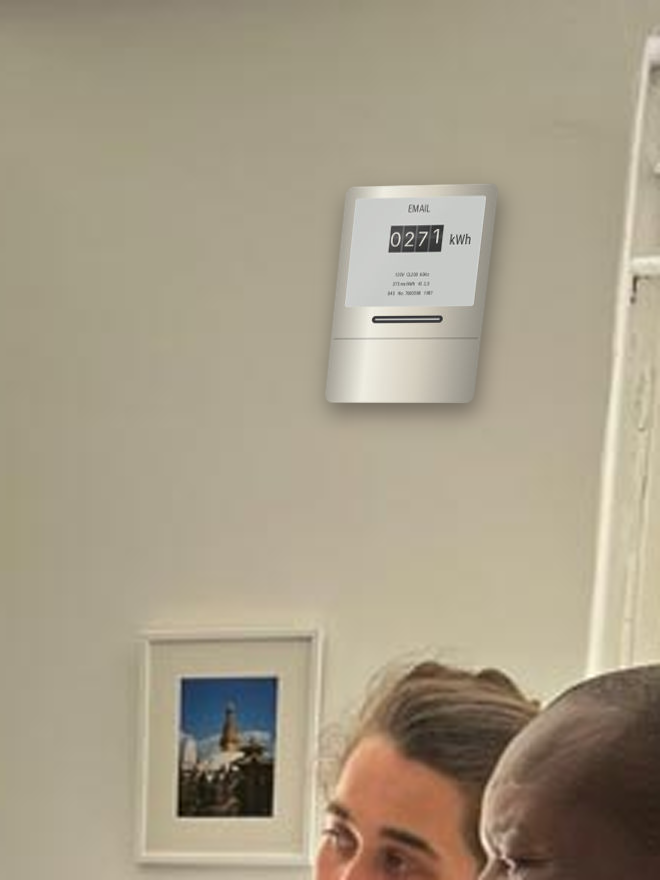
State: 271 kWh
